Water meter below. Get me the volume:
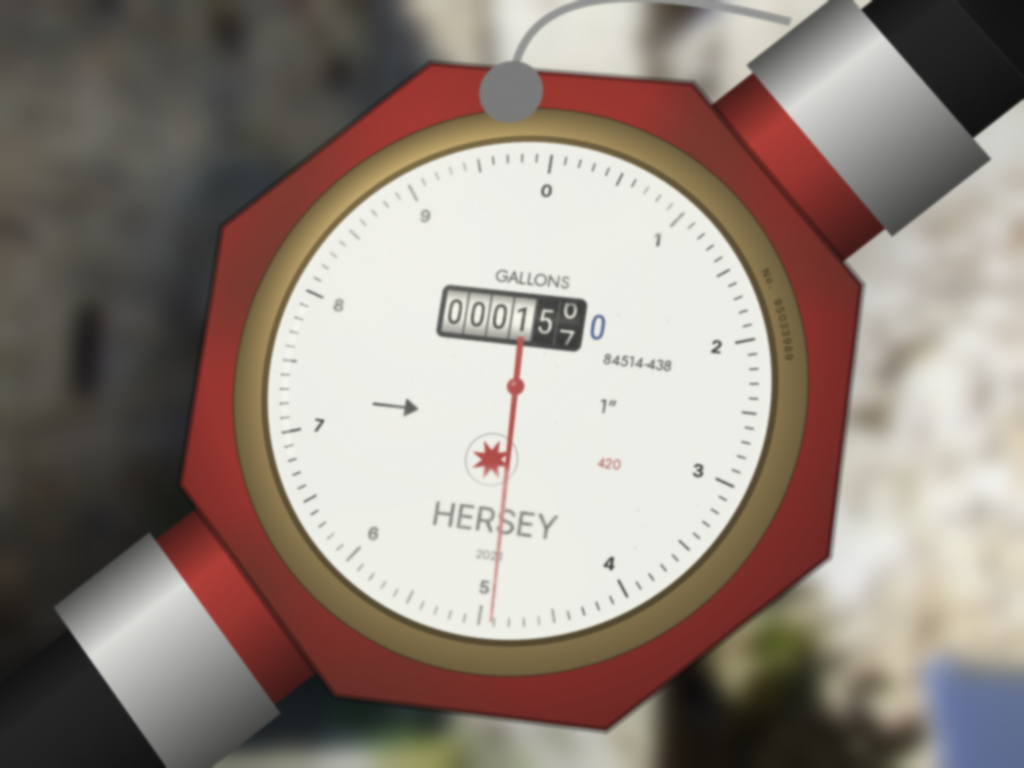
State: 1564.9 gal
